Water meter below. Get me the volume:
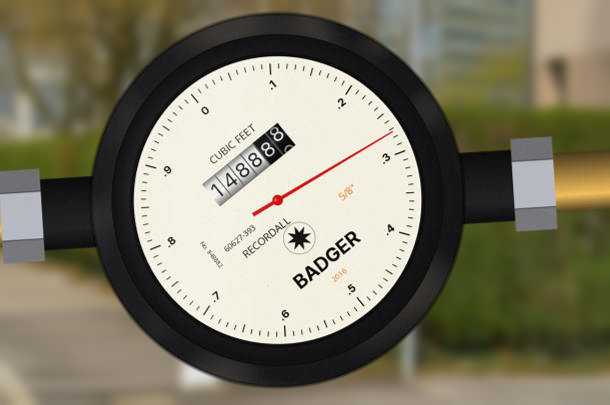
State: 148888.27 ft³
